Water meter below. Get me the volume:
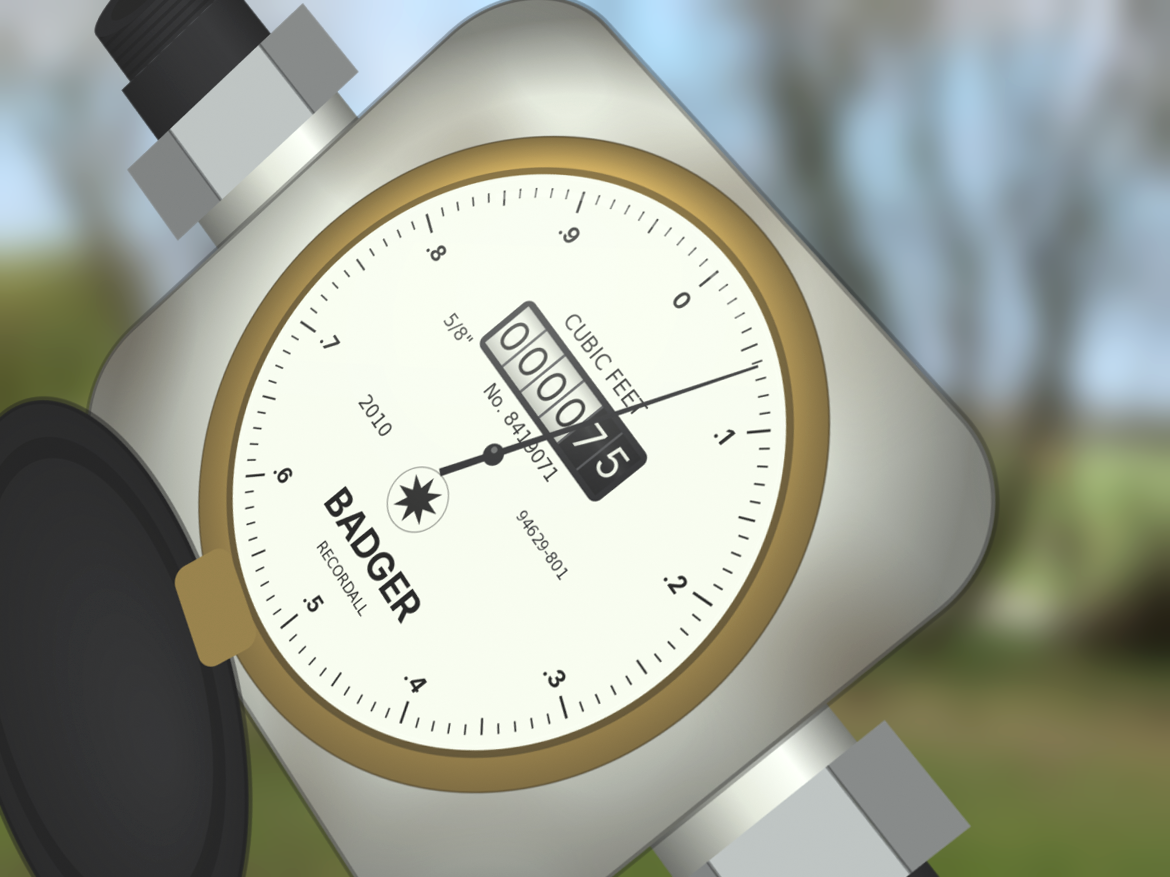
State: 75.06 ft³
